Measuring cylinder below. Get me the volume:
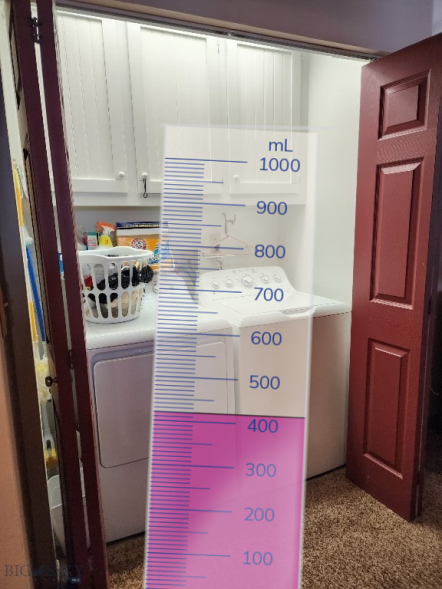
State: 420 mL
